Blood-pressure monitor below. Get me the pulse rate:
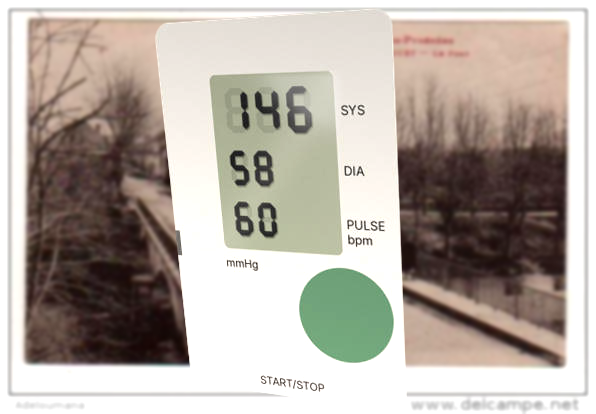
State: 60 bpm
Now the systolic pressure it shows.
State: 146 mmHg
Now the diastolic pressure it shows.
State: 58 mmHg
